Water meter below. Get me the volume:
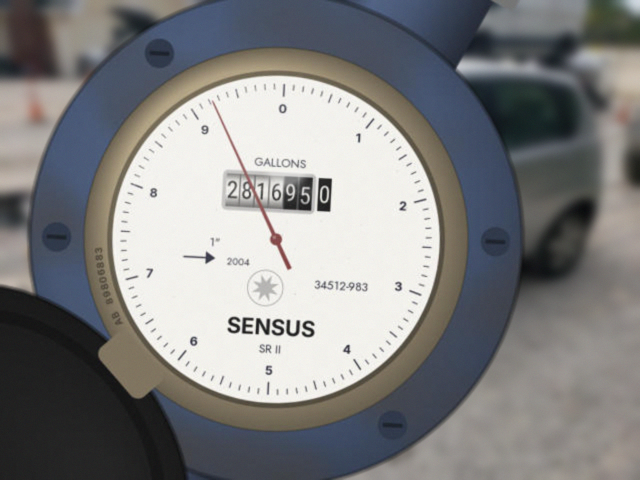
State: 2816949.2 gal
